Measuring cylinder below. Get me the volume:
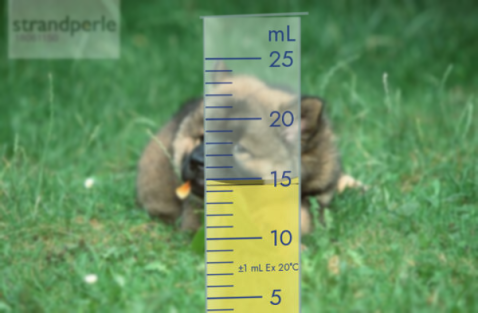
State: 14.5 mL
